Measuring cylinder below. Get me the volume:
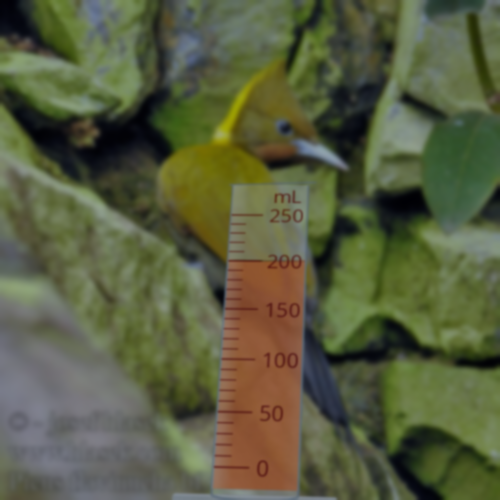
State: 200 mL
